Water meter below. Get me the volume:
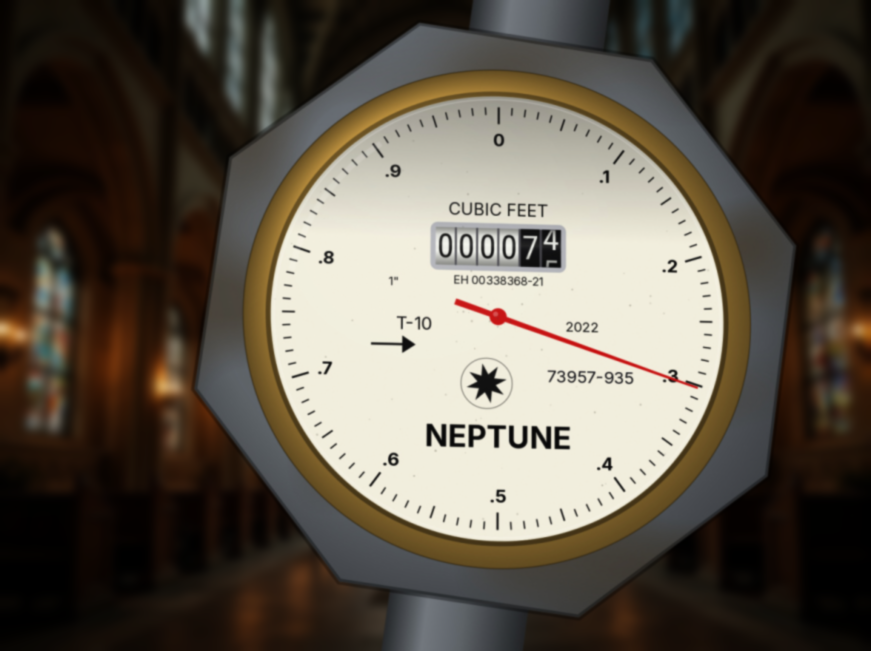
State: 74.30 ft³
